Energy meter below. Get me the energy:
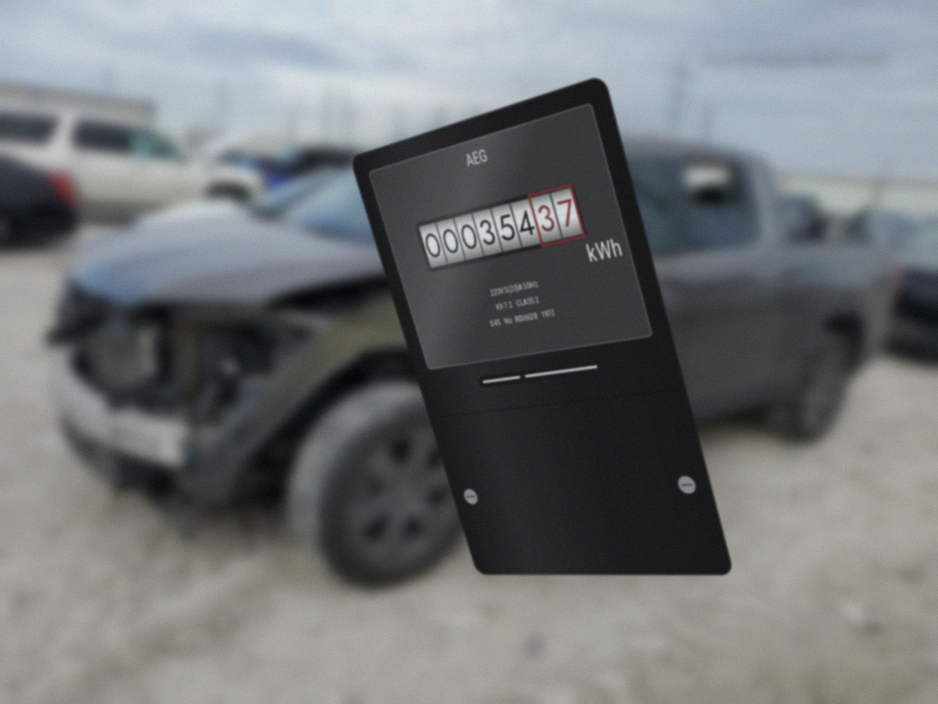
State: 354.37 kWh
